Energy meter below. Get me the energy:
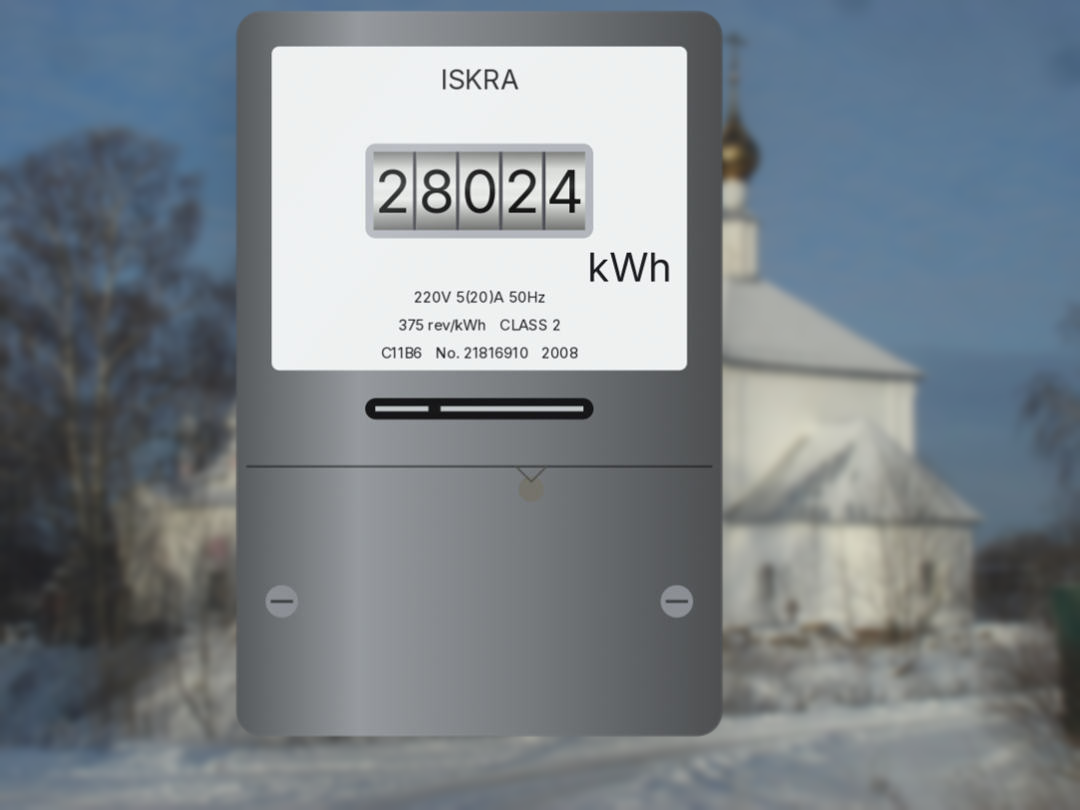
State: 28024 kWh
